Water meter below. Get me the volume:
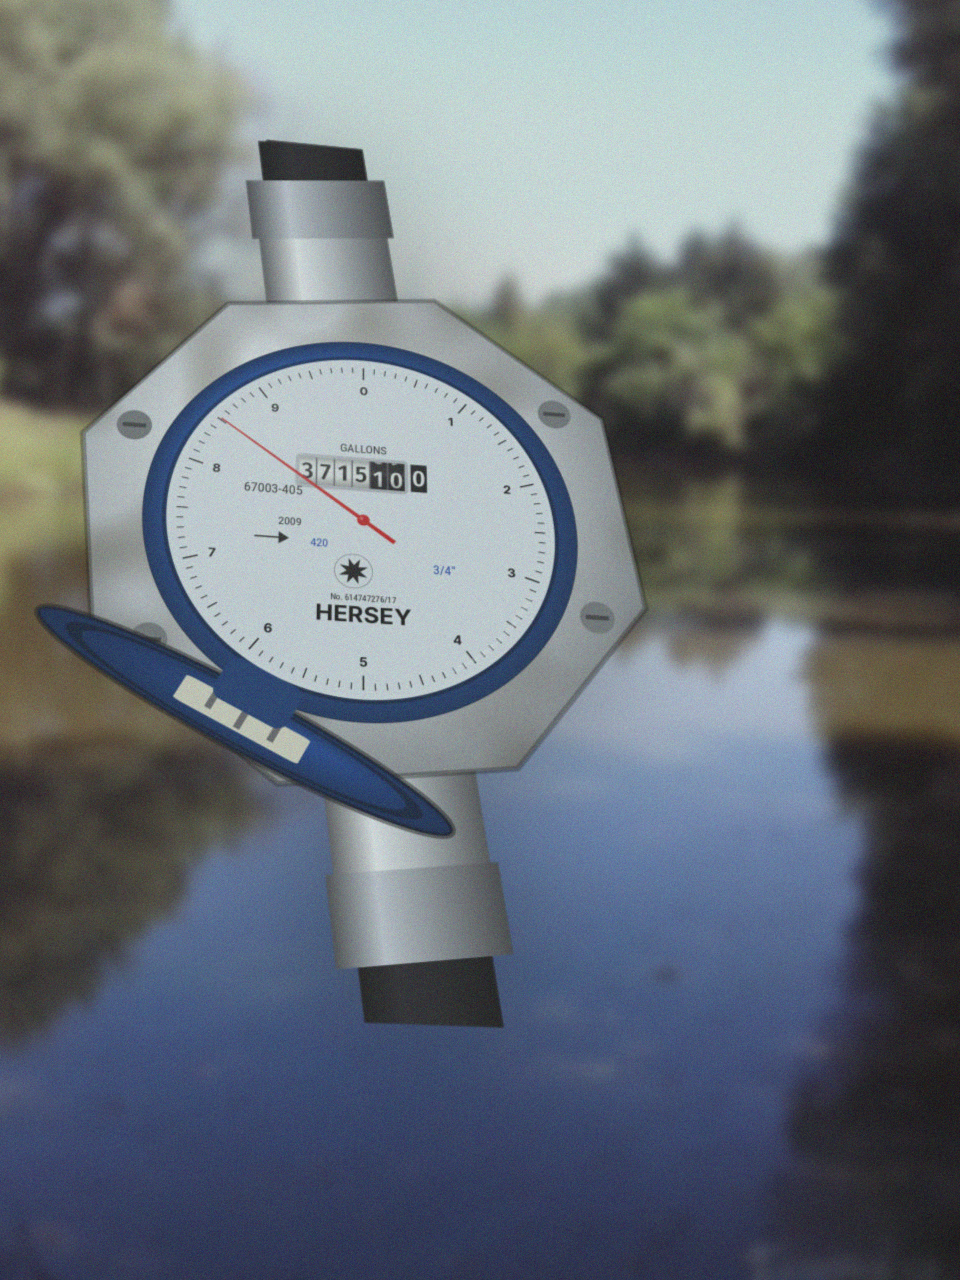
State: 3715098.5 gal
